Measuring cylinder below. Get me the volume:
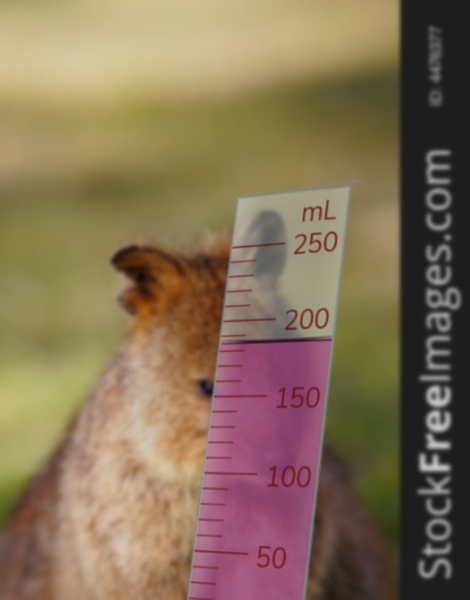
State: 185 mL
